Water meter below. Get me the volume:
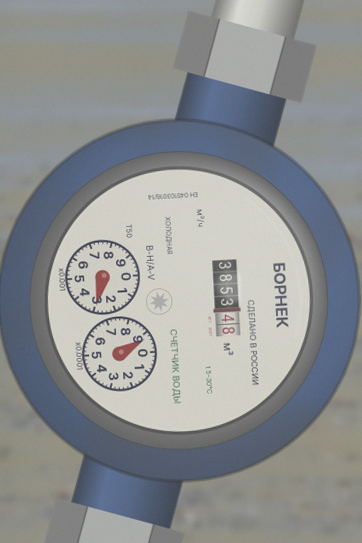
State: 3853.4829 m³
